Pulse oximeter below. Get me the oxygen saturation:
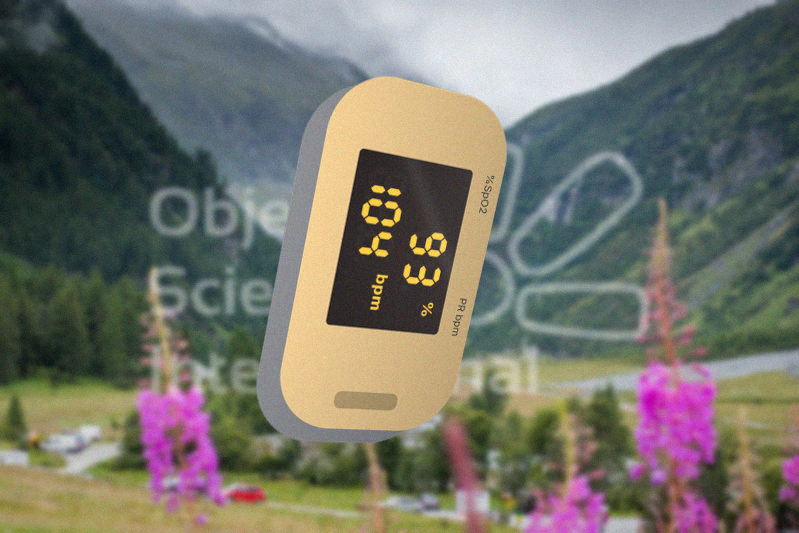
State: 93 %
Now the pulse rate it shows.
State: 104 bpm
